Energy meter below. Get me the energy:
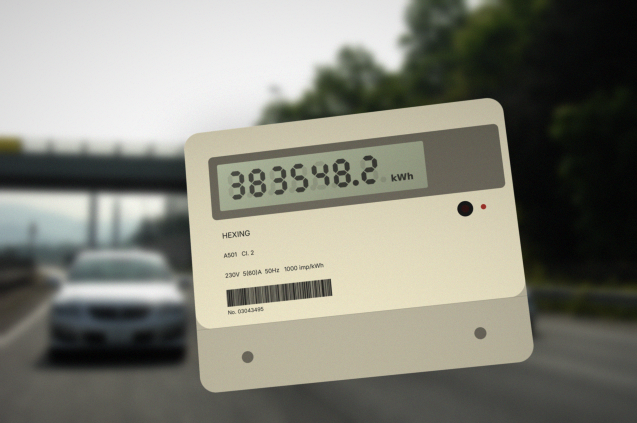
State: 383548.2 kWh
